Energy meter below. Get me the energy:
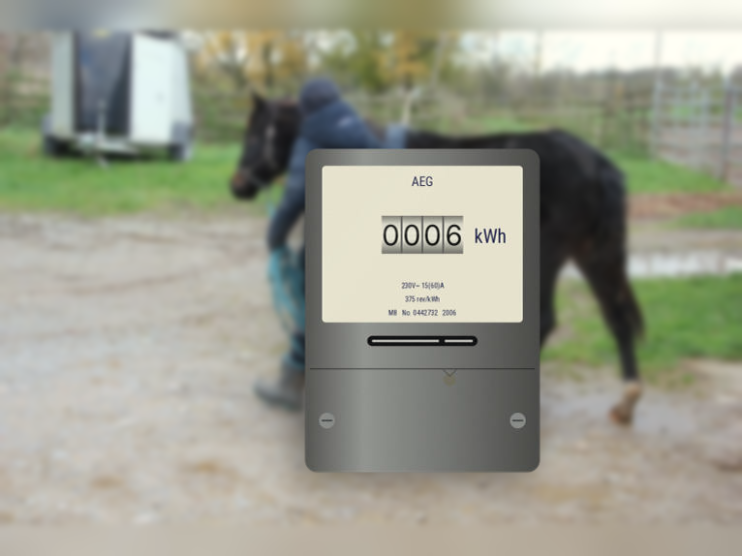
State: 6 kWh
